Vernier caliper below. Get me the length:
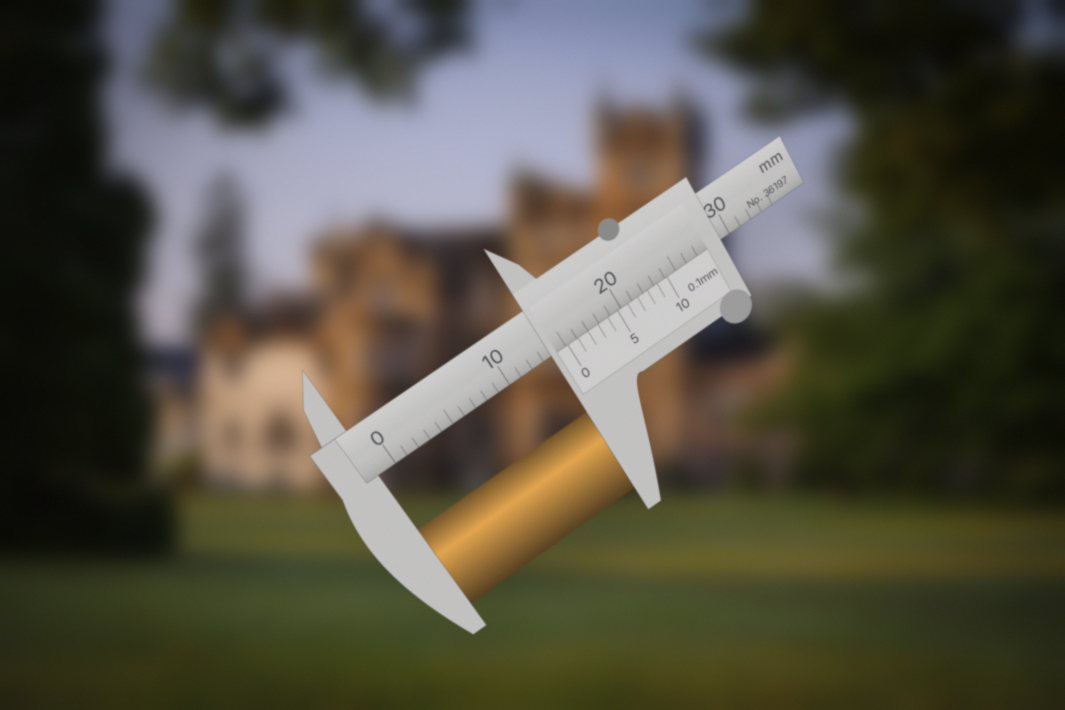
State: 15.2 mm
